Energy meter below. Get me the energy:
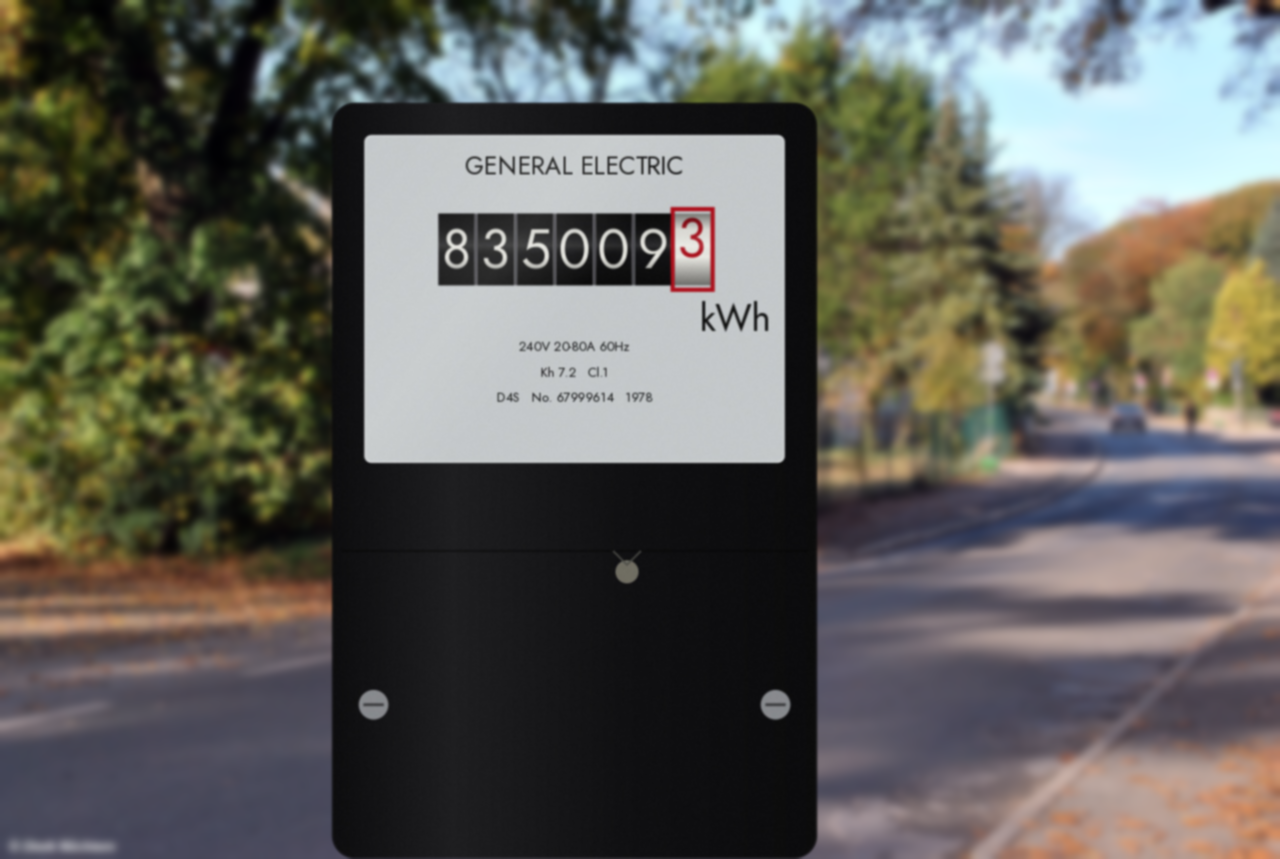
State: 835009.3 kWh
